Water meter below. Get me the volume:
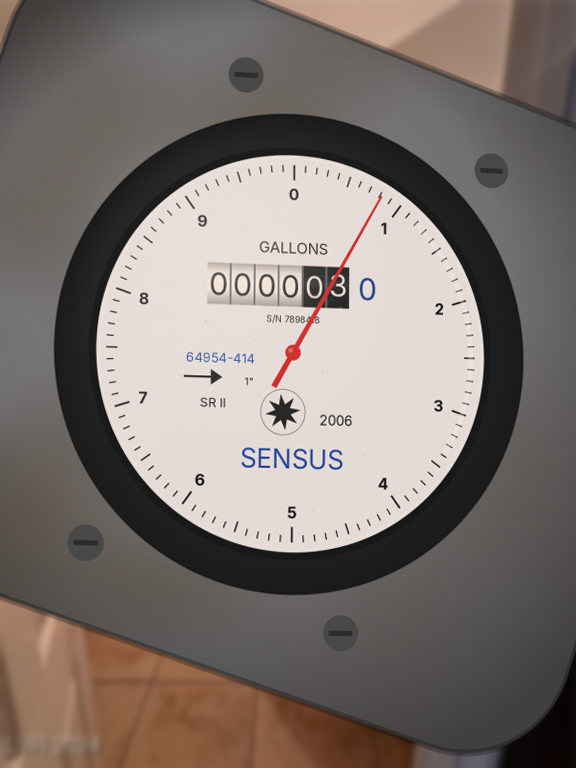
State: 30.8 gal
